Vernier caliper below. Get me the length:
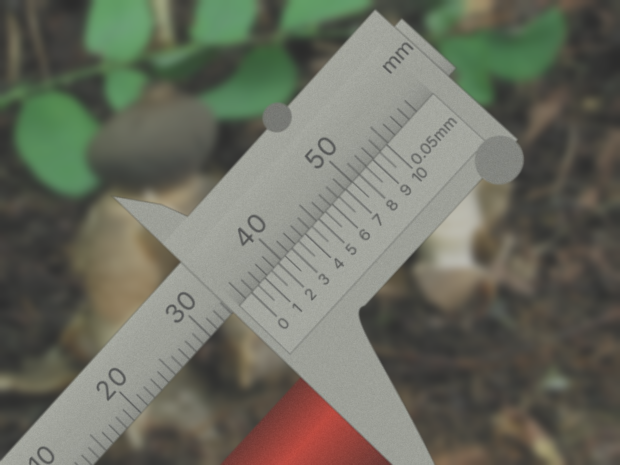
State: 35.8 mm
